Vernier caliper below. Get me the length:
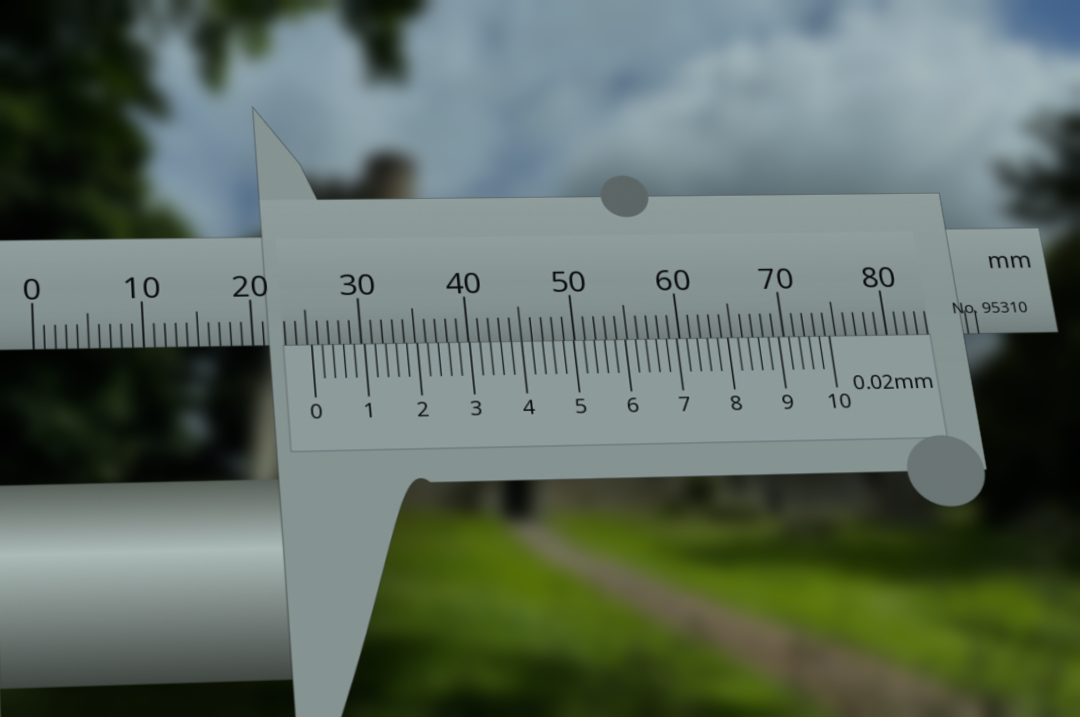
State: 25.4 mm
